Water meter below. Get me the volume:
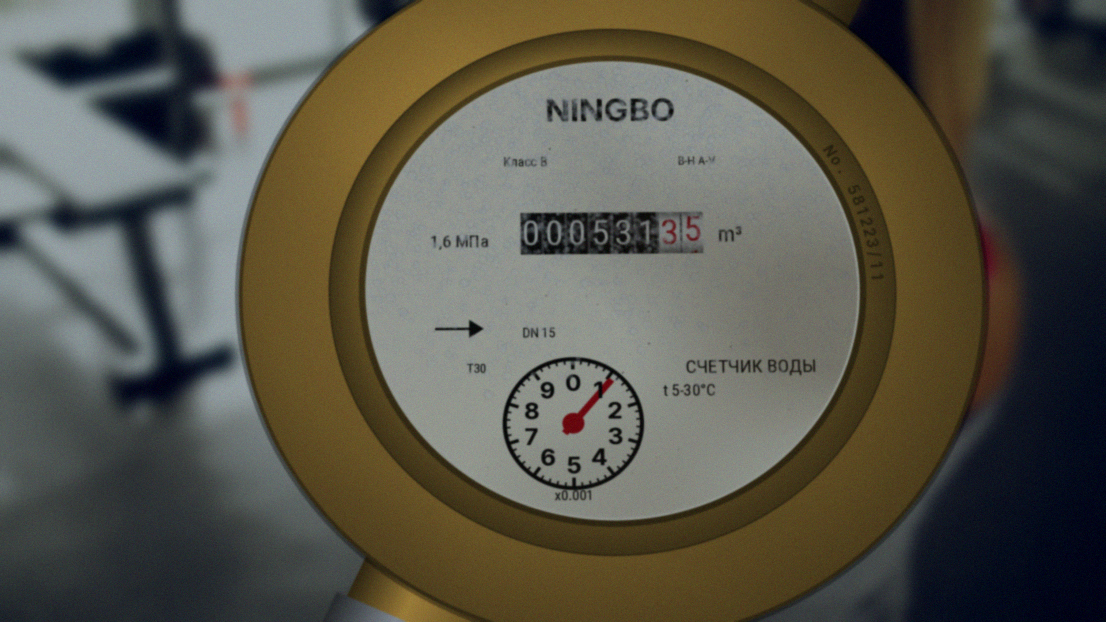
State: 531.351 m³
